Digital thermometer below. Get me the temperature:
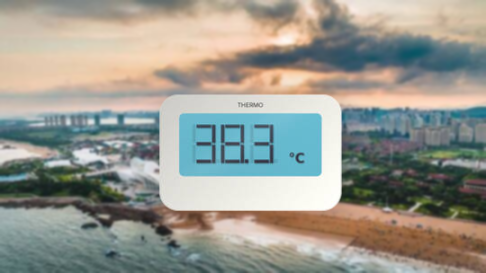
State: 38.3 °C
